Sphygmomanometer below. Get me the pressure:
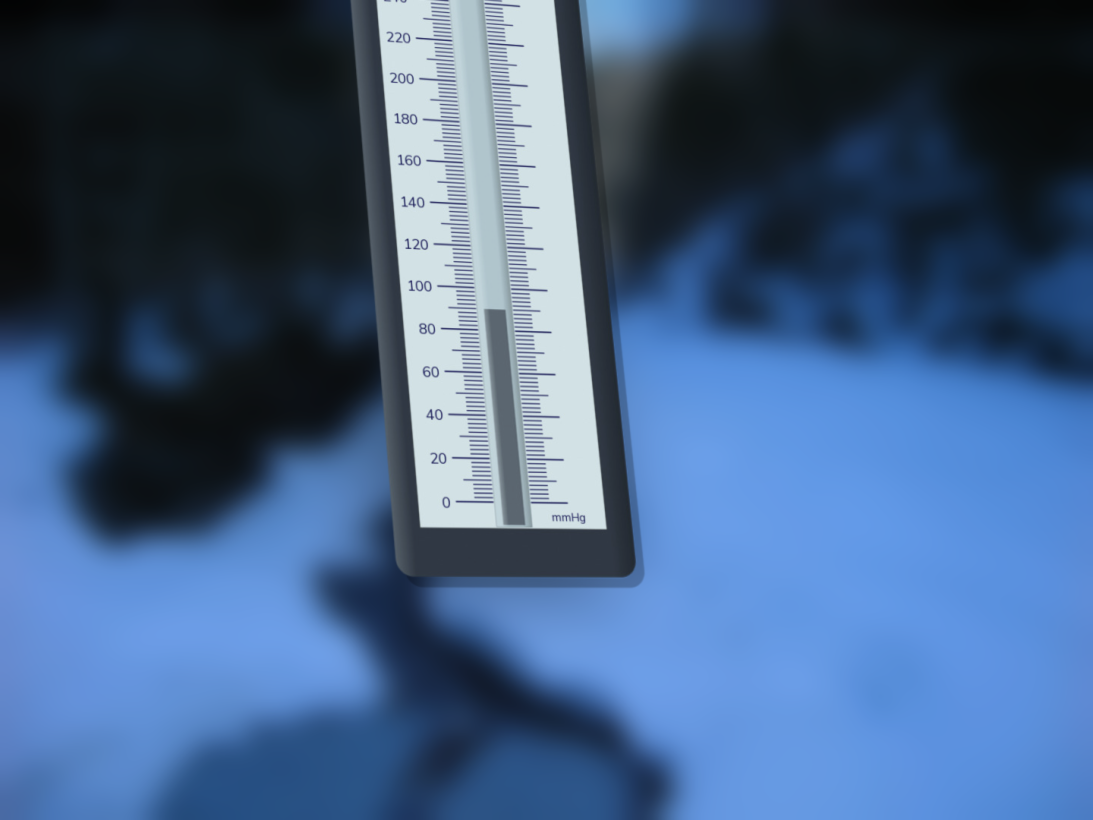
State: 90 mmHg
